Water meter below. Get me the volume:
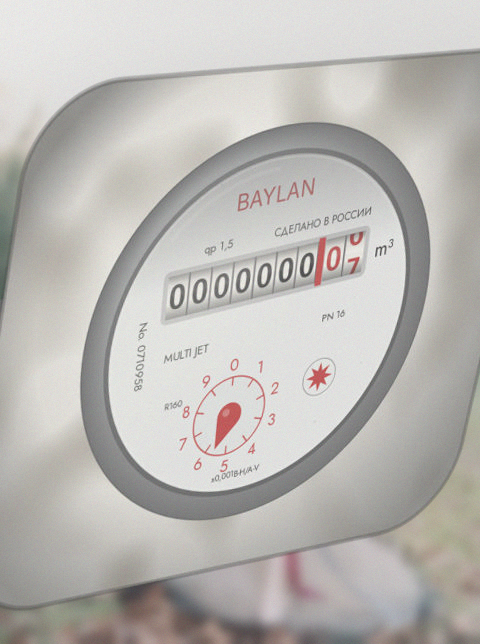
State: 0.065 m³
